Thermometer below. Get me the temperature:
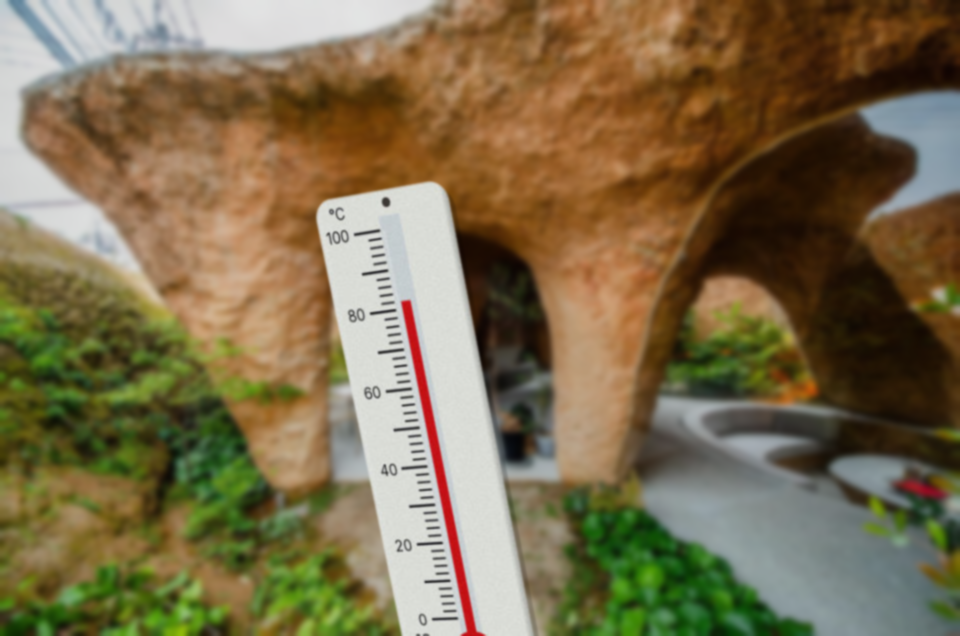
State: 82 °C
